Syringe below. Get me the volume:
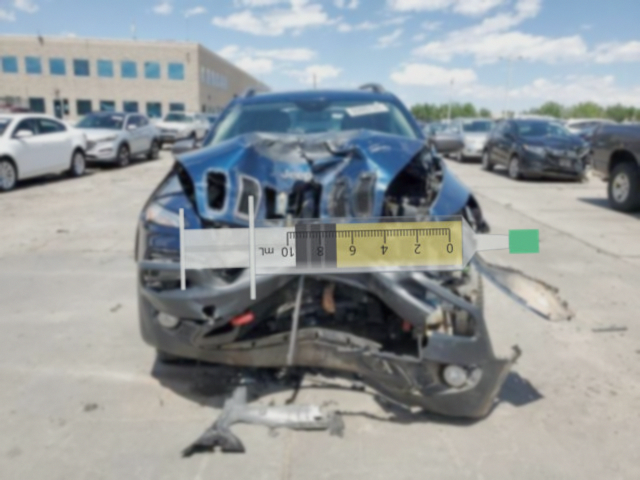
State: 7 mL
